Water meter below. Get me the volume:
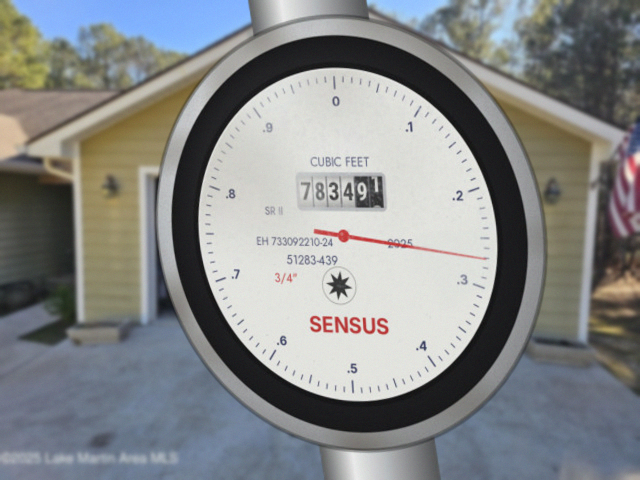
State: 783491.27 ft³
